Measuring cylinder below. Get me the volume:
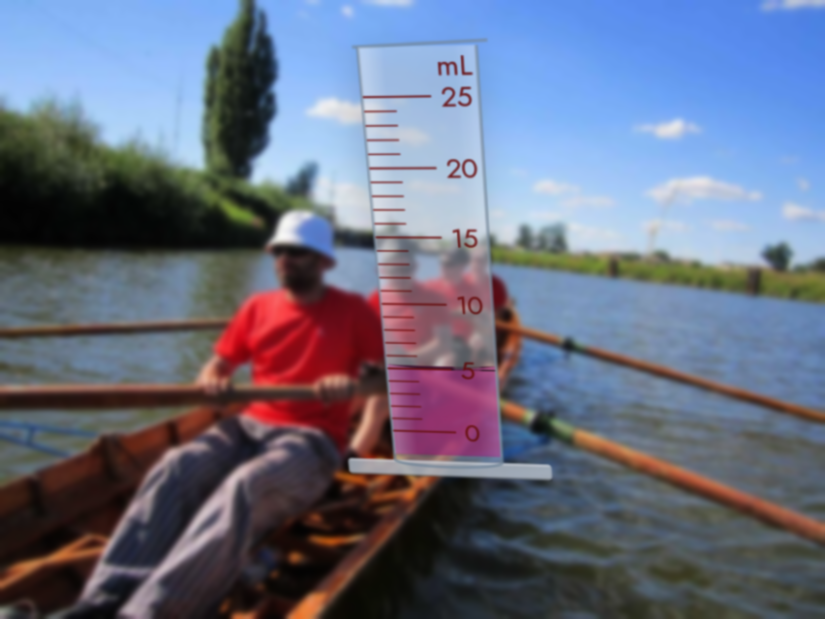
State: 5 mL
